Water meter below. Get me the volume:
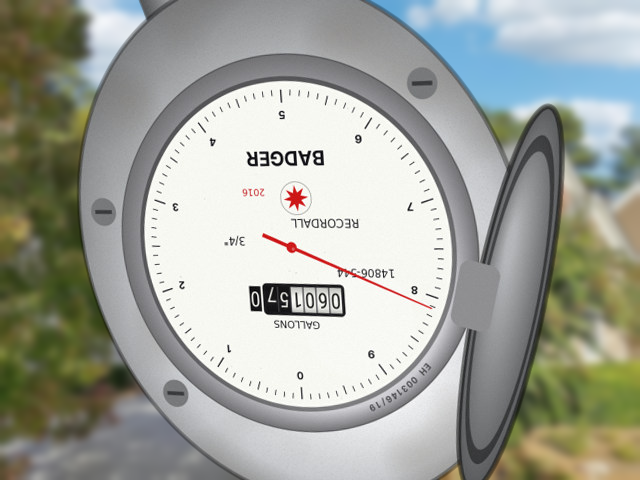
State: 601568.1 gal
